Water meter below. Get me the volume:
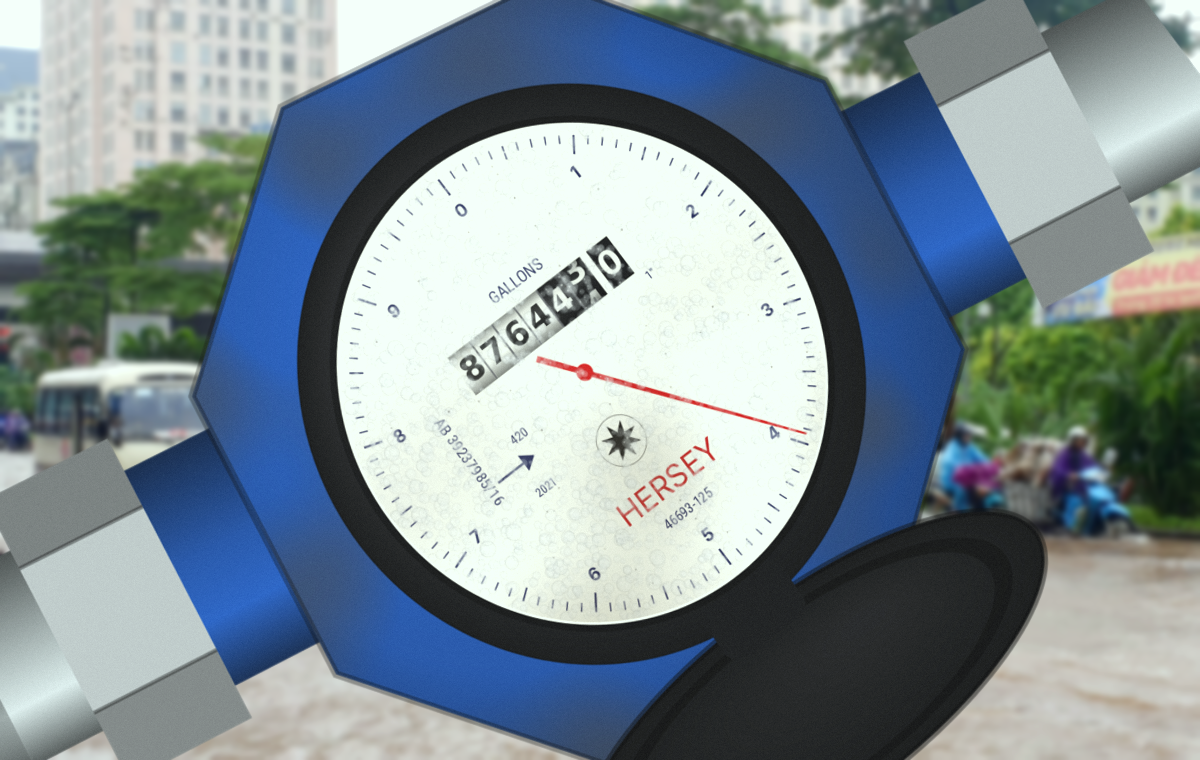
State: 8764433.9 gal
